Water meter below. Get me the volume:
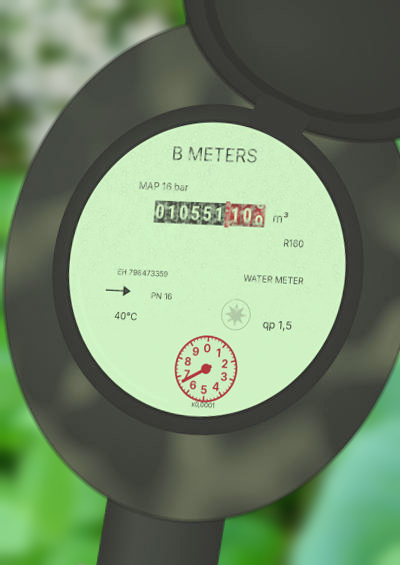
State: 10551.1086 m³
